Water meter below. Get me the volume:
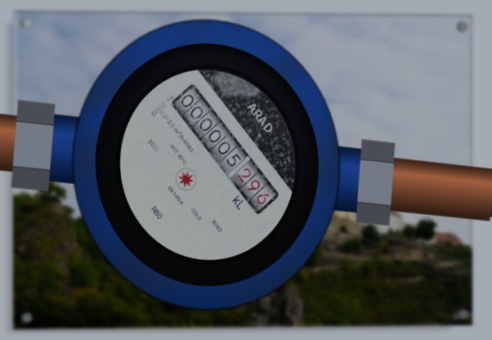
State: 5.296 kL
